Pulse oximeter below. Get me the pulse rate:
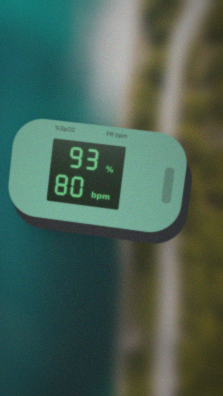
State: 80 bpm
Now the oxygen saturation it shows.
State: 93 %
